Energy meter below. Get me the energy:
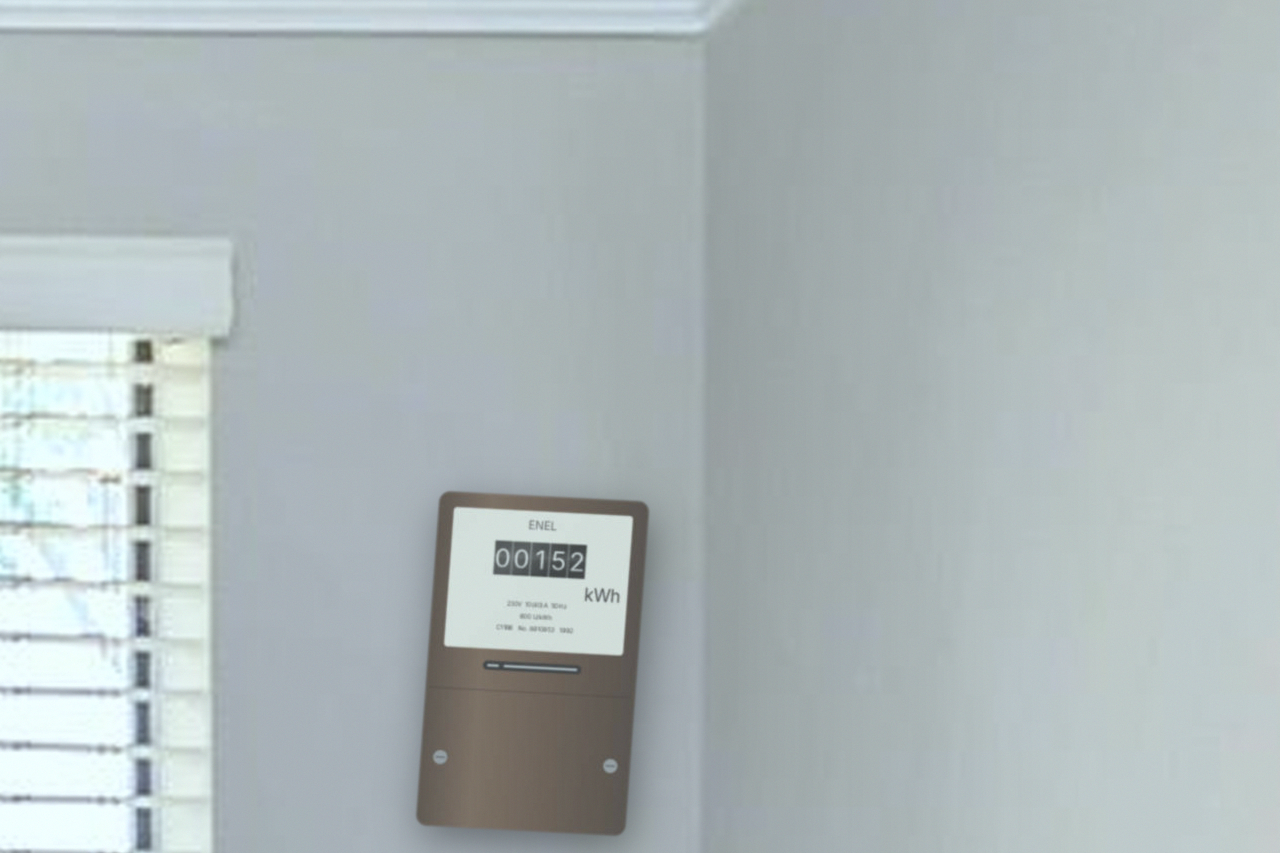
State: 152 kWh
